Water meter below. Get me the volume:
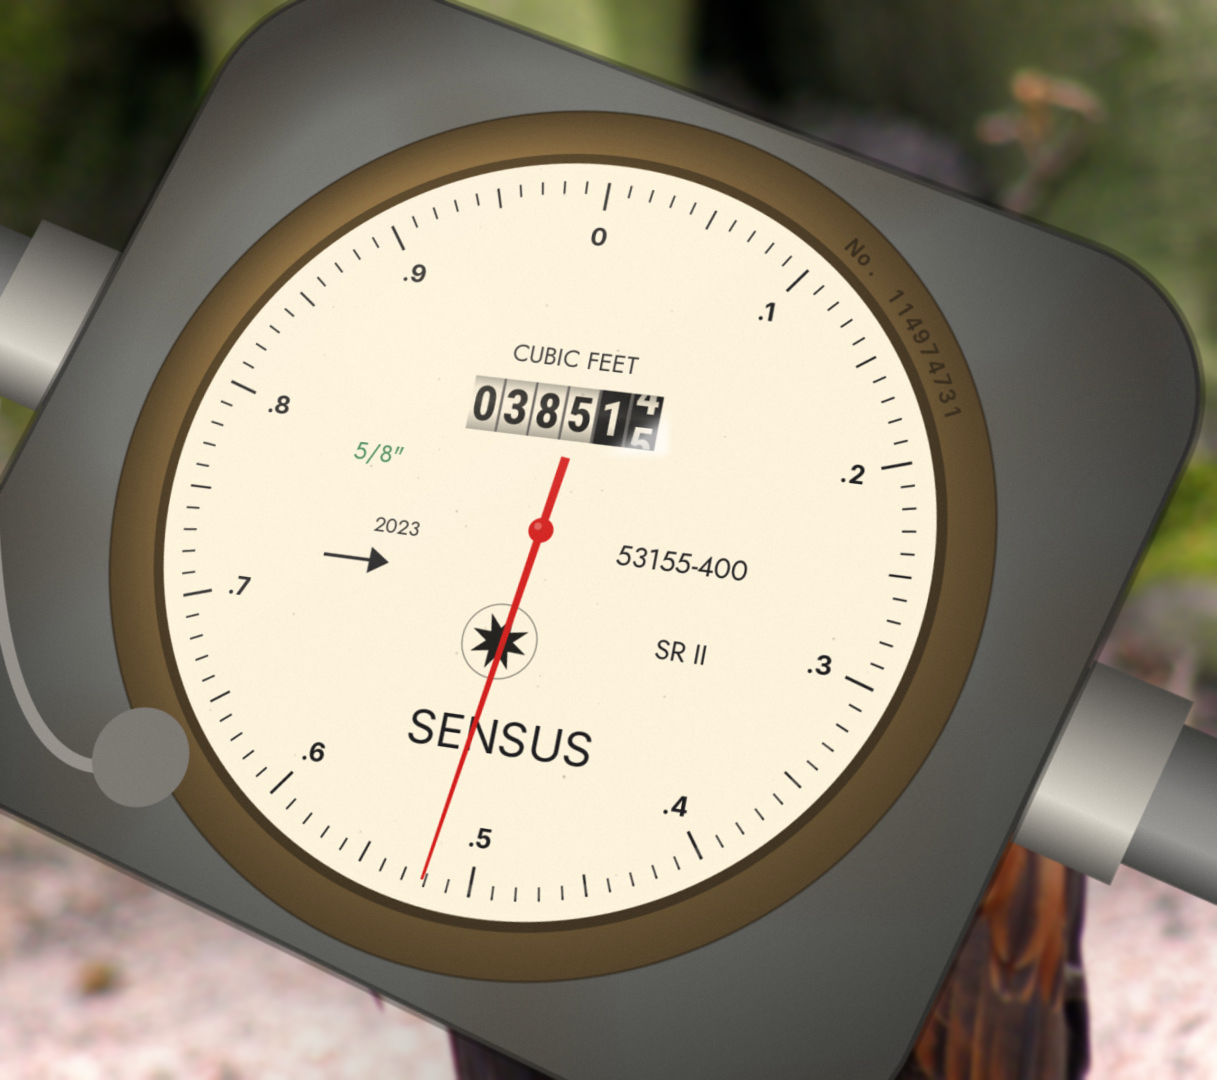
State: 38514.52 ft³
